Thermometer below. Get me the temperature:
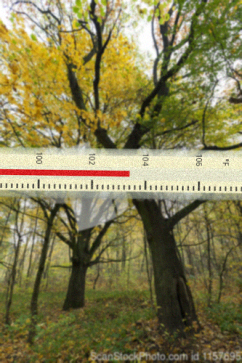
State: 103.4 °F
